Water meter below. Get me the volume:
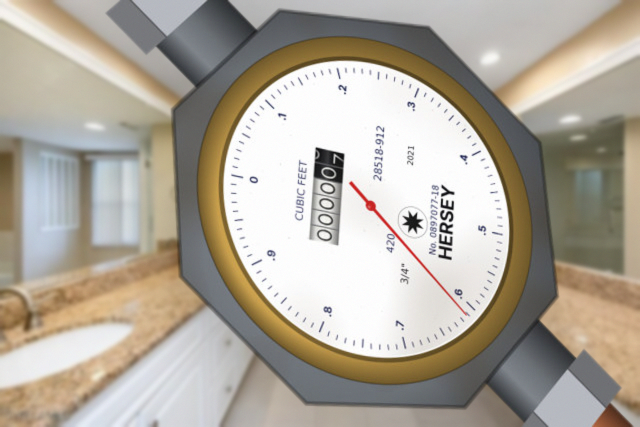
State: 6.61 ft³
